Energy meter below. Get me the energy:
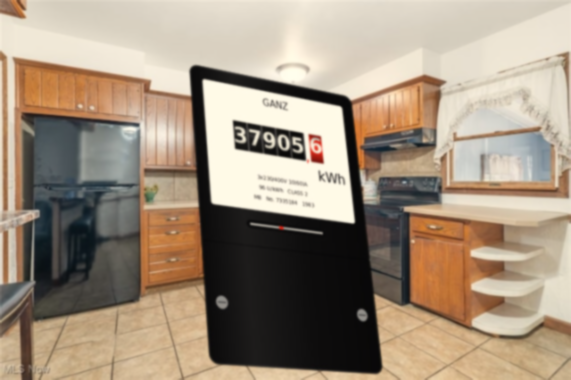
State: 37905.6 kWh
